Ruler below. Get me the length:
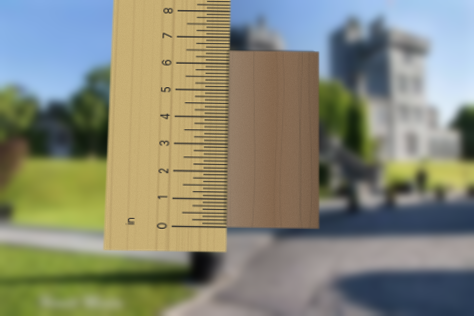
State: 6.5 in
